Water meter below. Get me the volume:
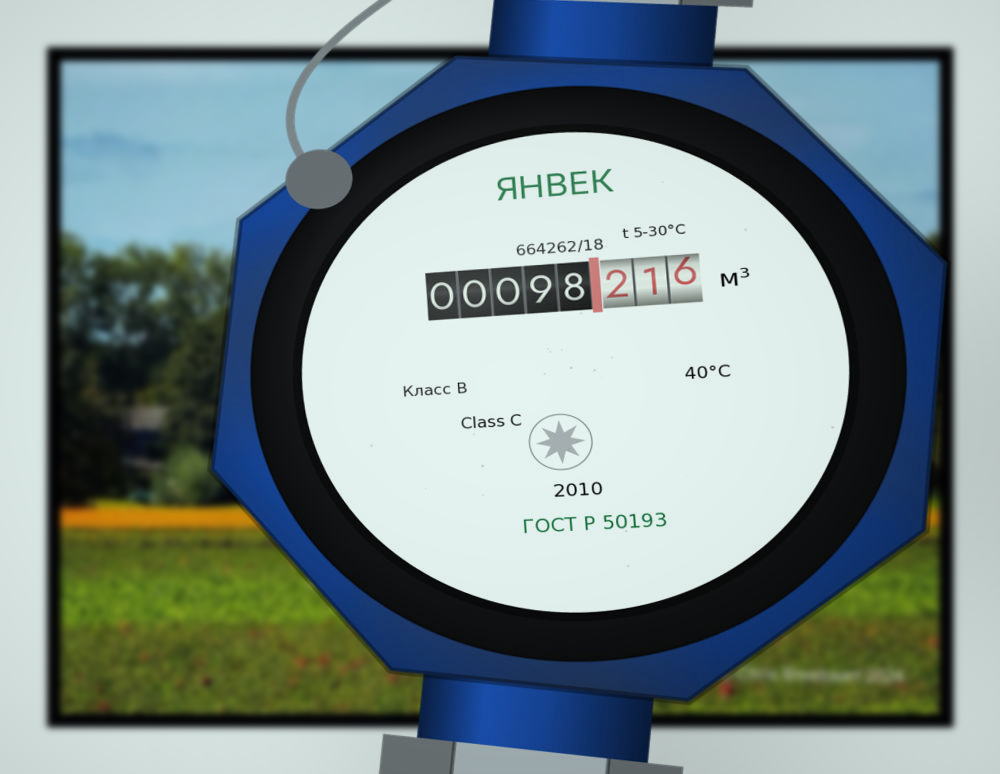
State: 98.216 m³
